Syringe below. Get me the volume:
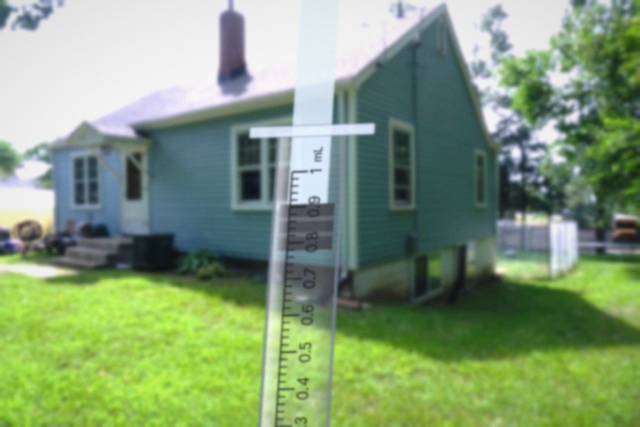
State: 0.78 mL
